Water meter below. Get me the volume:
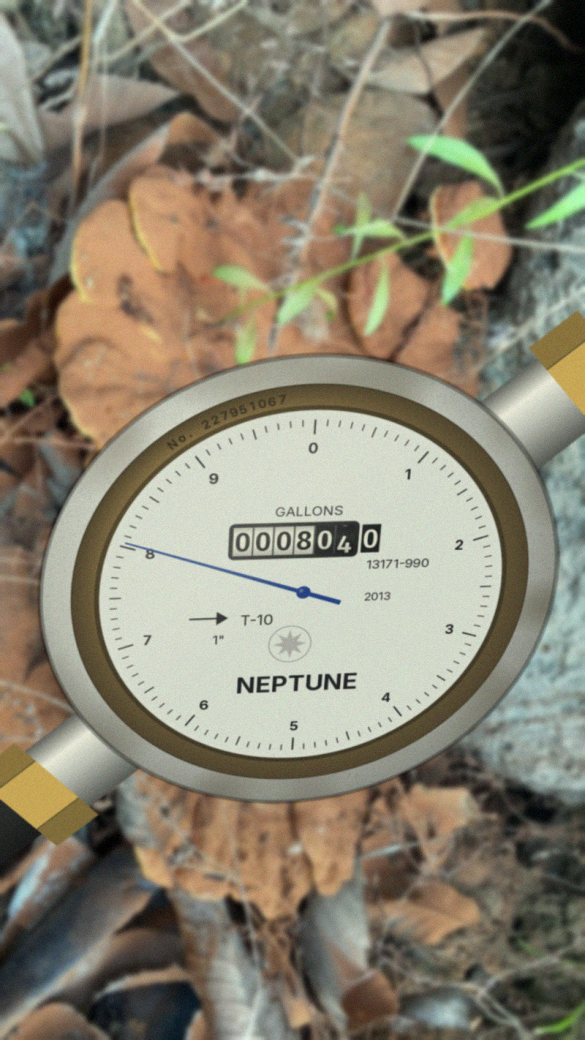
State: 8038.0 gal
